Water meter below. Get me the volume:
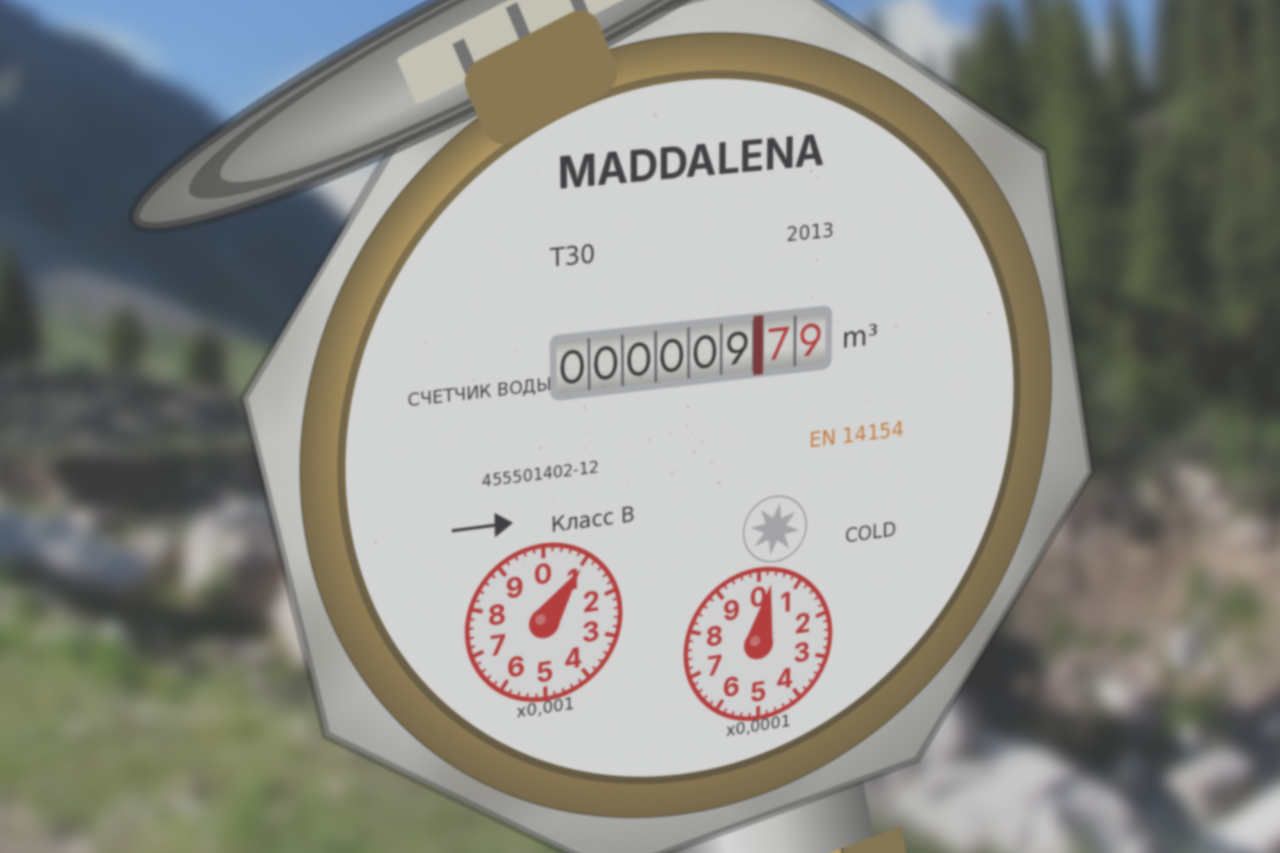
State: 9.7910 m³
